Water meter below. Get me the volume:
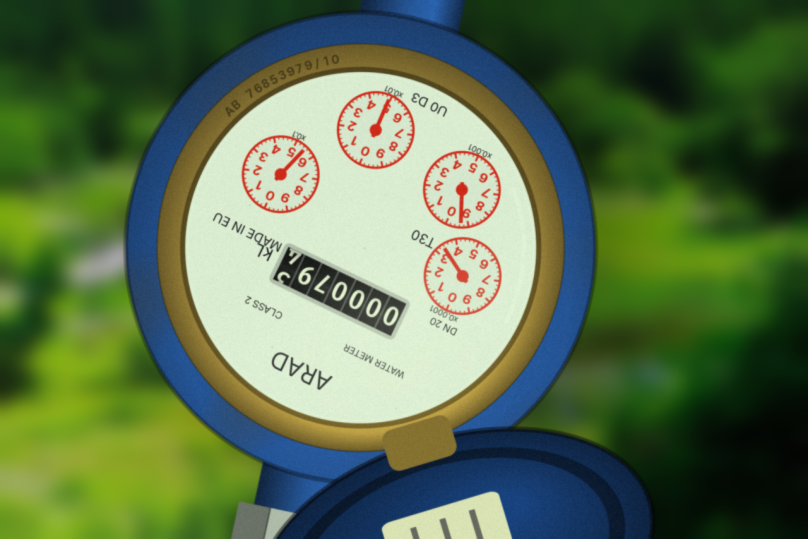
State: 793.5493 kL
